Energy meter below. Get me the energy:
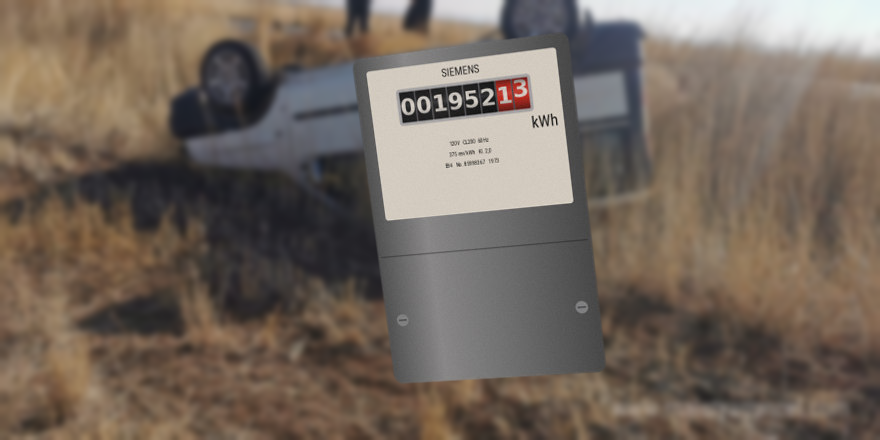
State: 1952.13 kWh
